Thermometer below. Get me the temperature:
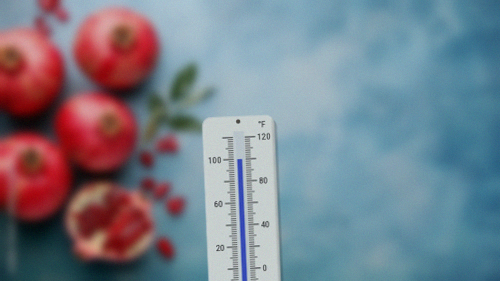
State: 100 °F
